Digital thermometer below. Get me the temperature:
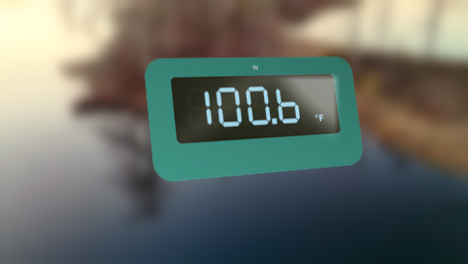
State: 100.6 °F
